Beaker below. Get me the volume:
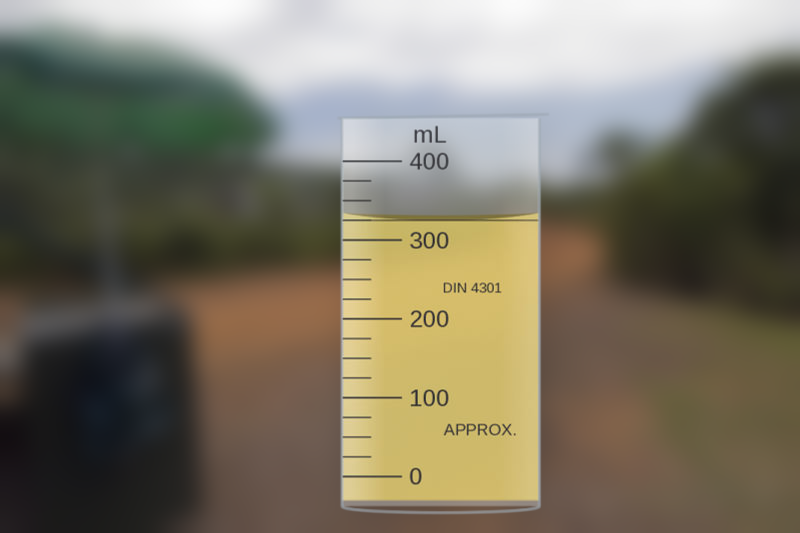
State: 325 mL
